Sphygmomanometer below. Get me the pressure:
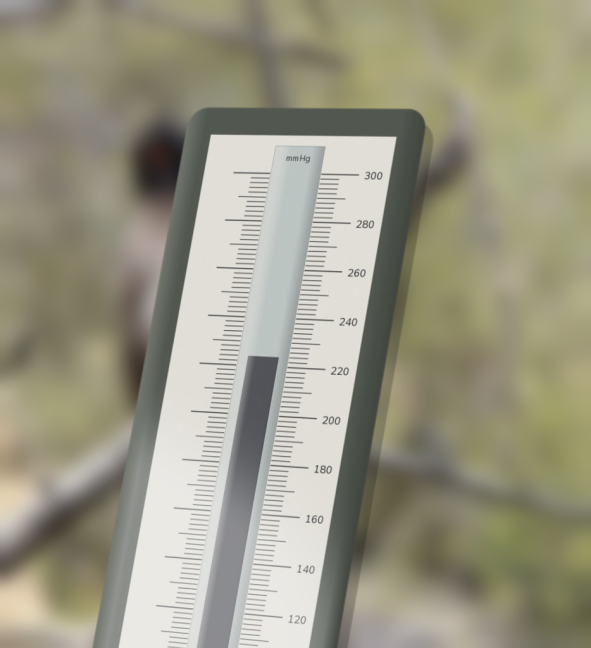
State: 224 mmHg
